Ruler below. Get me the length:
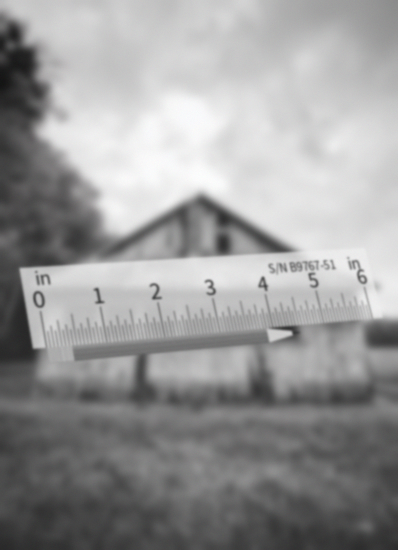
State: 4.5 in
